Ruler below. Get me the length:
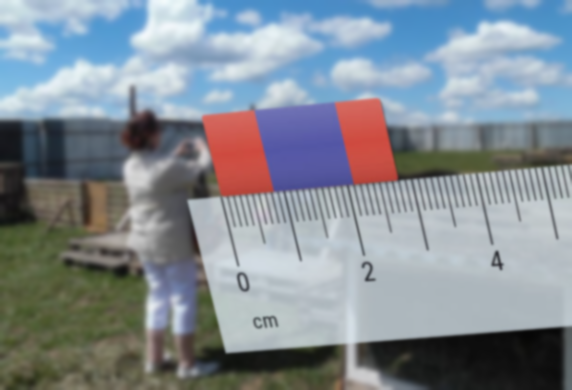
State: 2.8 cm
